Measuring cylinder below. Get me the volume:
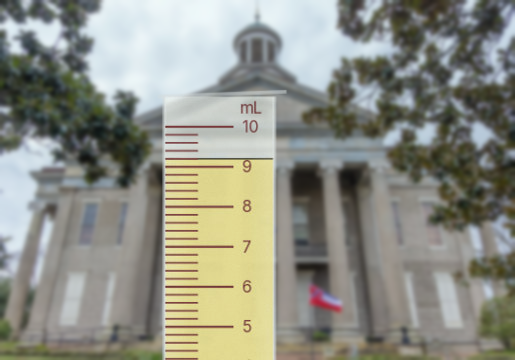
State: 9.2 mL
